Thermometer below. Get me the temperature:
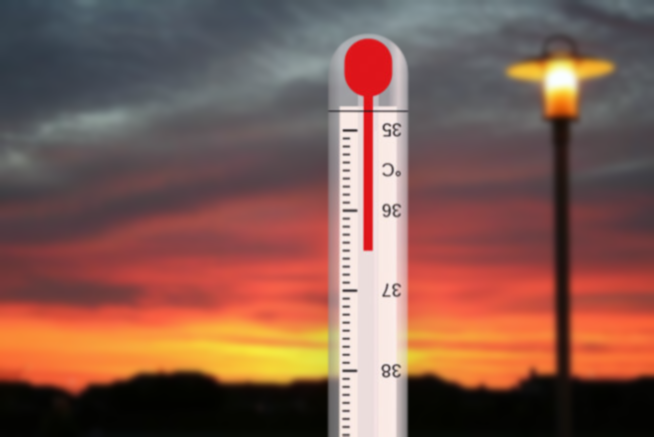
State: 36.5 °C
